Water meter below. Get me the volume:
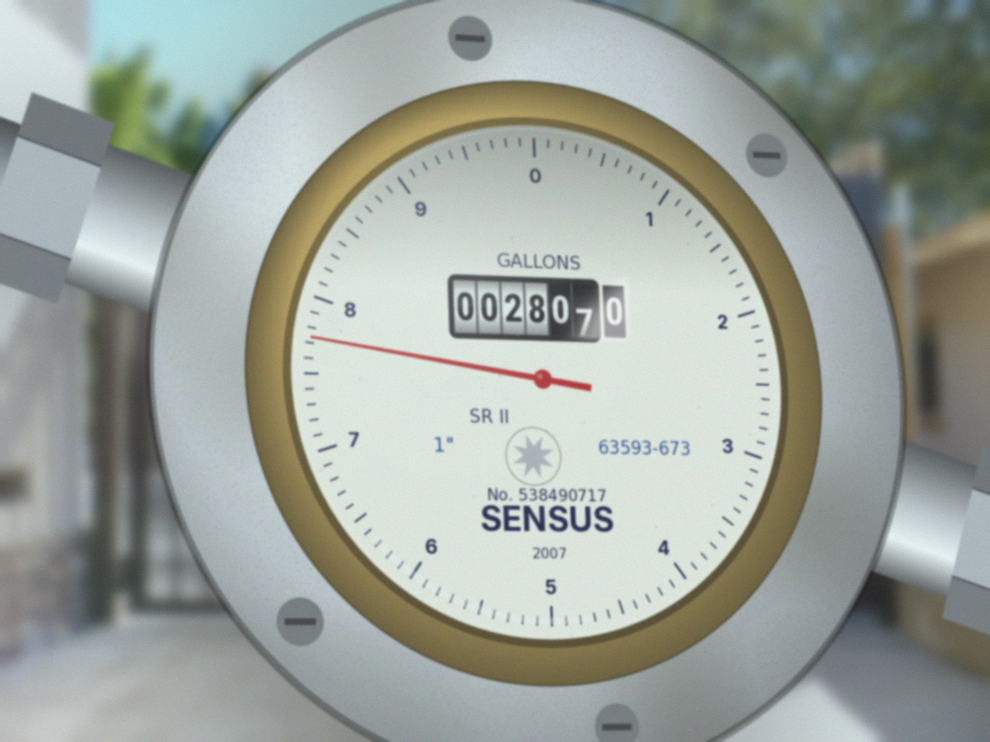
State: 28067.7 gal
